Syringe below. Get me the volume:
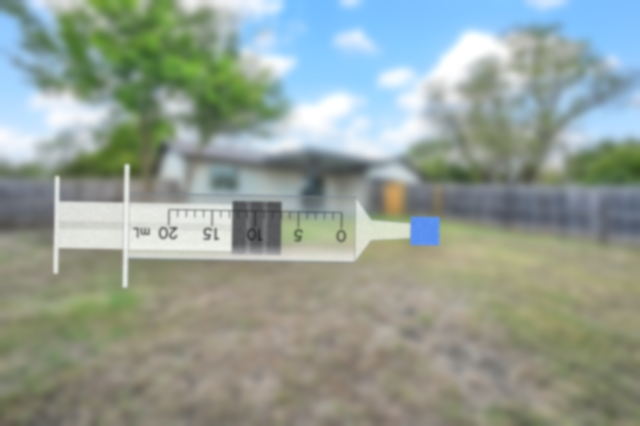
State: 7 mL
